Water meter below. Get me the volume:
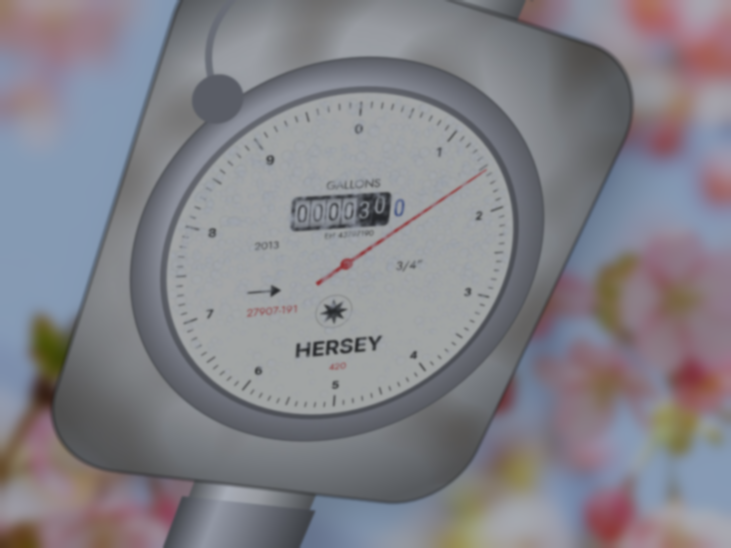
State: 301.5 gal
